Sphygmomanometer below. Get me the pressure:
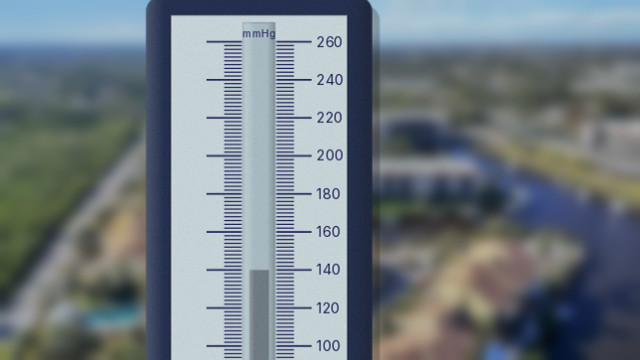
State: 140 mmHg
